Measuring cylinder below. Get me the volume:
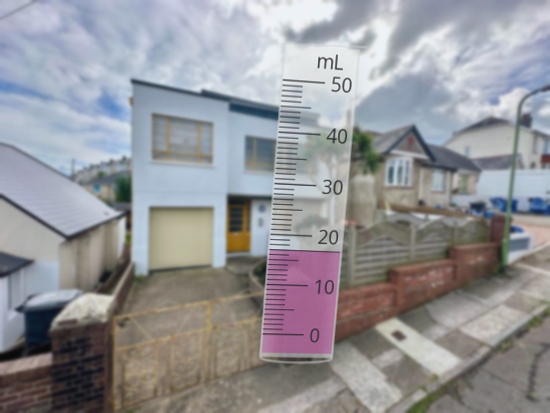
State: 17 mL
